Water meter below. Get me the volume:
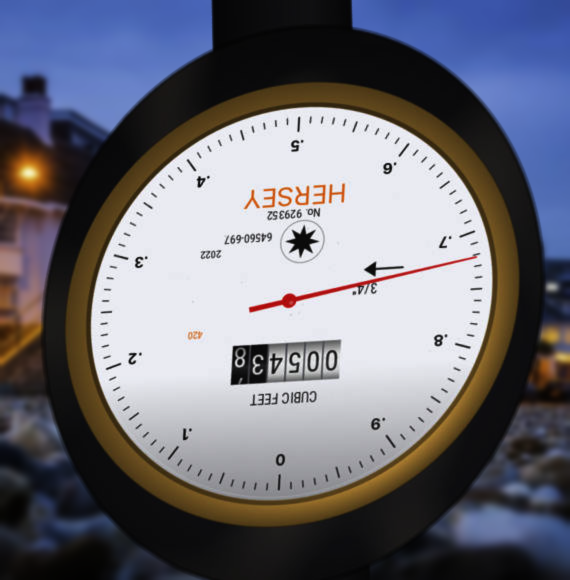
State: 5437.72 ft³
